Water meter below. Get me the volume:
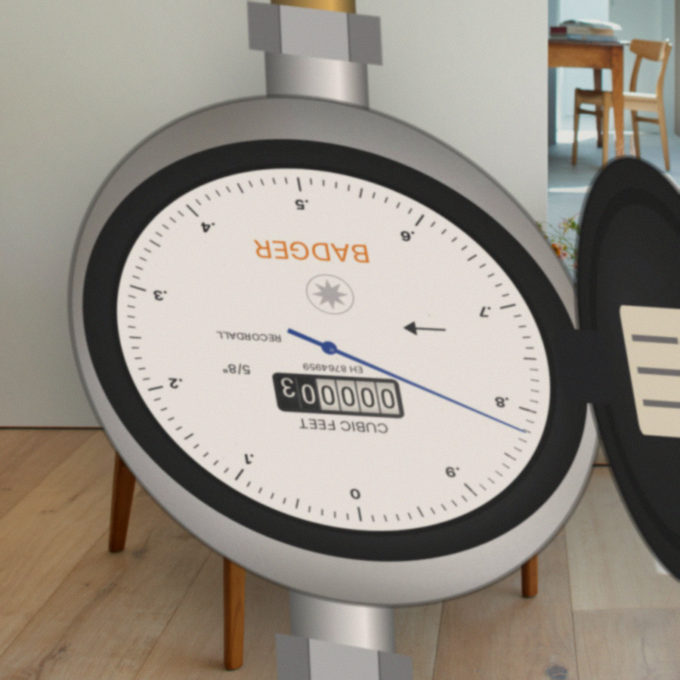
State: 2.82 ft³
